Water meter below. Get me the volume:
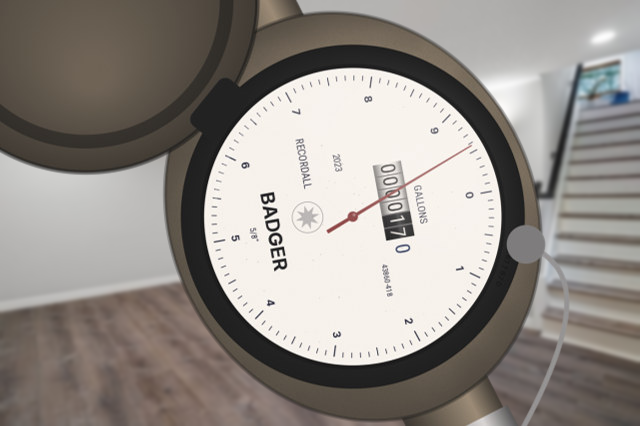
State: 169.4 gal
